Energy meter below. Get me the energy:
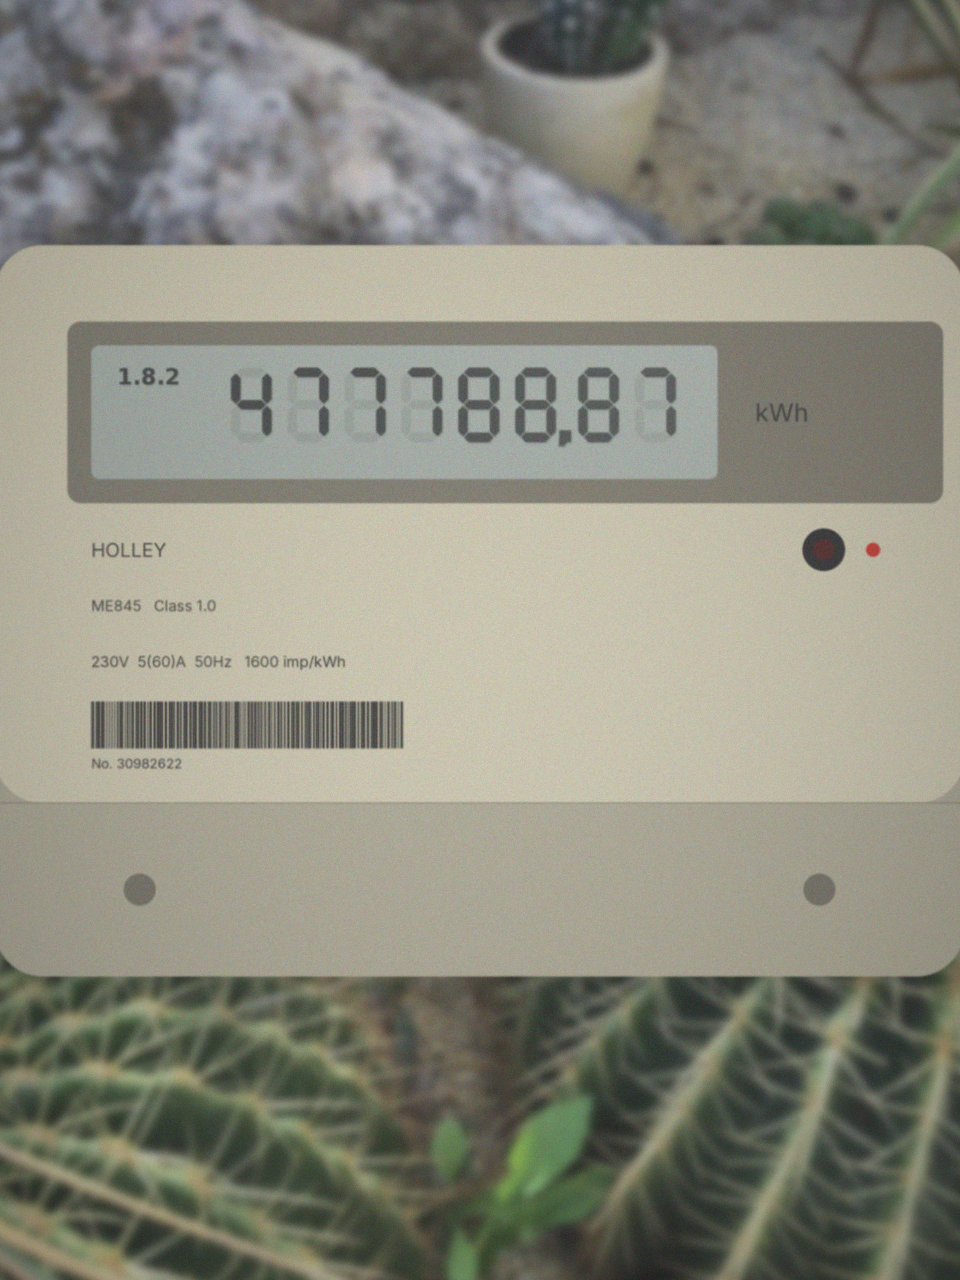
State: 477788.87 kWh
